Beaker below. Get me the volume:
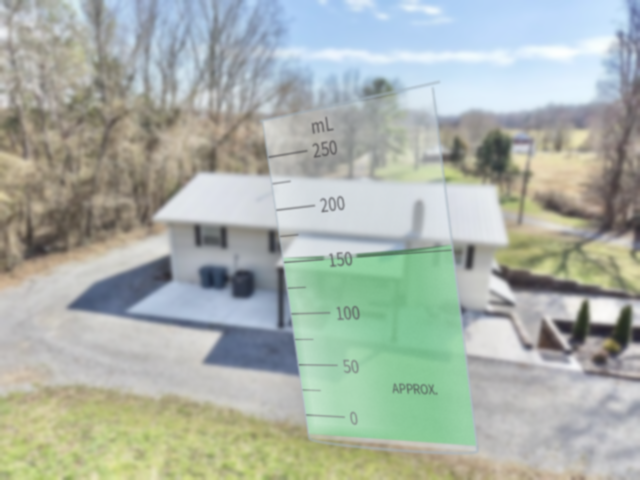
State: 150 mL
